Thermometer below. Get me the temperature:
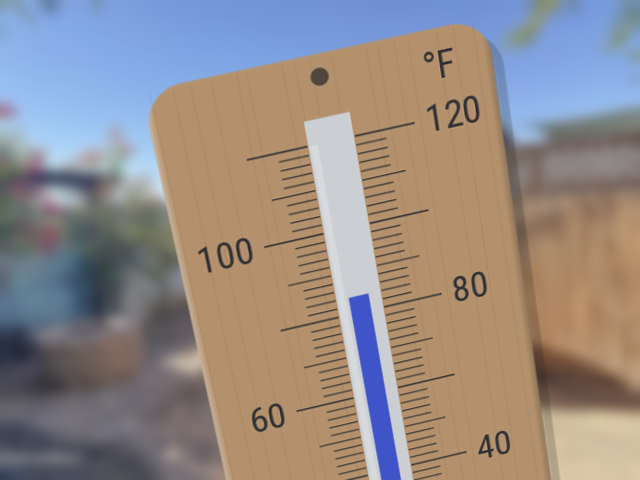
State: 84 °F
